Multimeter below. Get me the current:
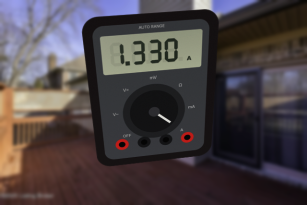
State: 1.330 A
